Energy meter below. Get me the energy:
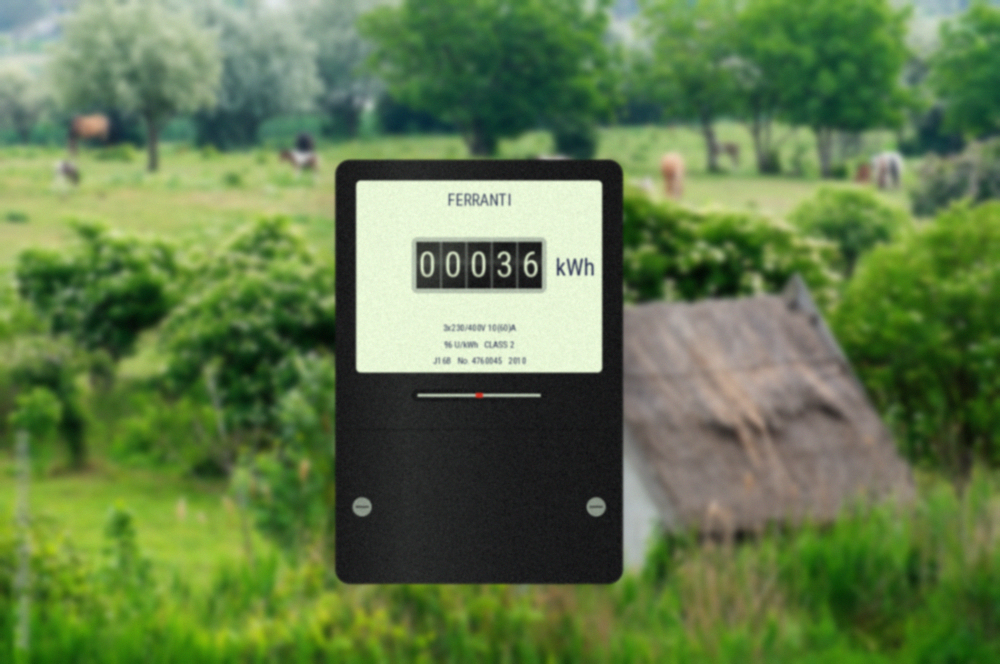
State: 36 kWh
